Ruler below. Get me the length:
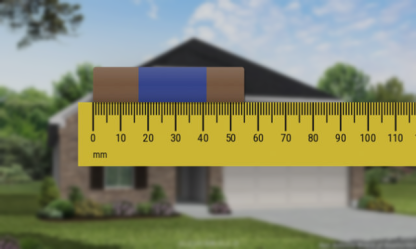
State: 55 mm
